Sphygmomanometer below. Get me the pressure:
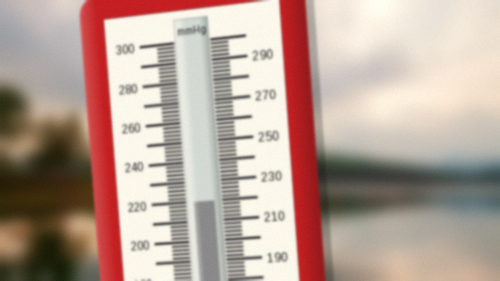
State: 220 mmHg
